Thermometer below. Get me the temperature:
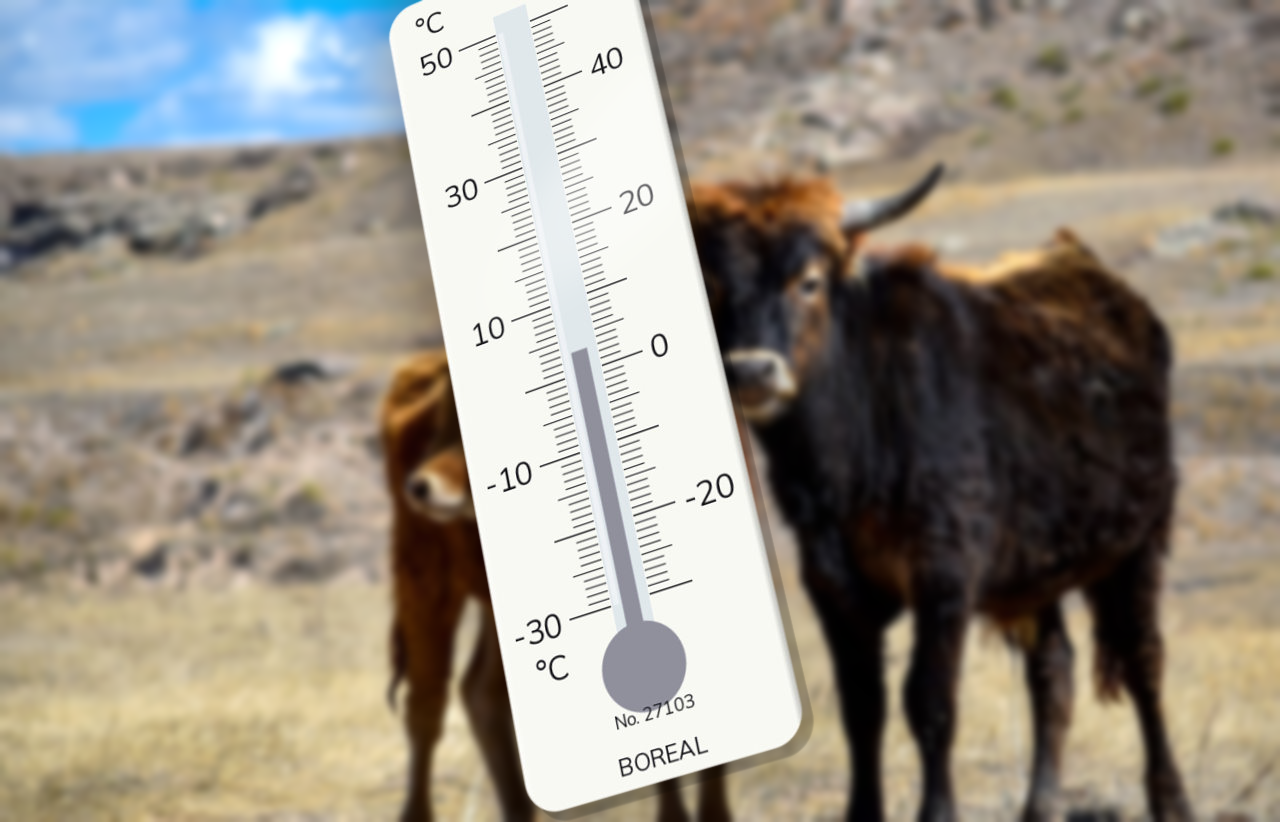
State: 3 °C
